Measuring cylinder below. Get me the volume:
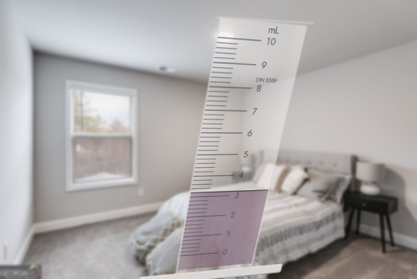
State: 3.2 mL
